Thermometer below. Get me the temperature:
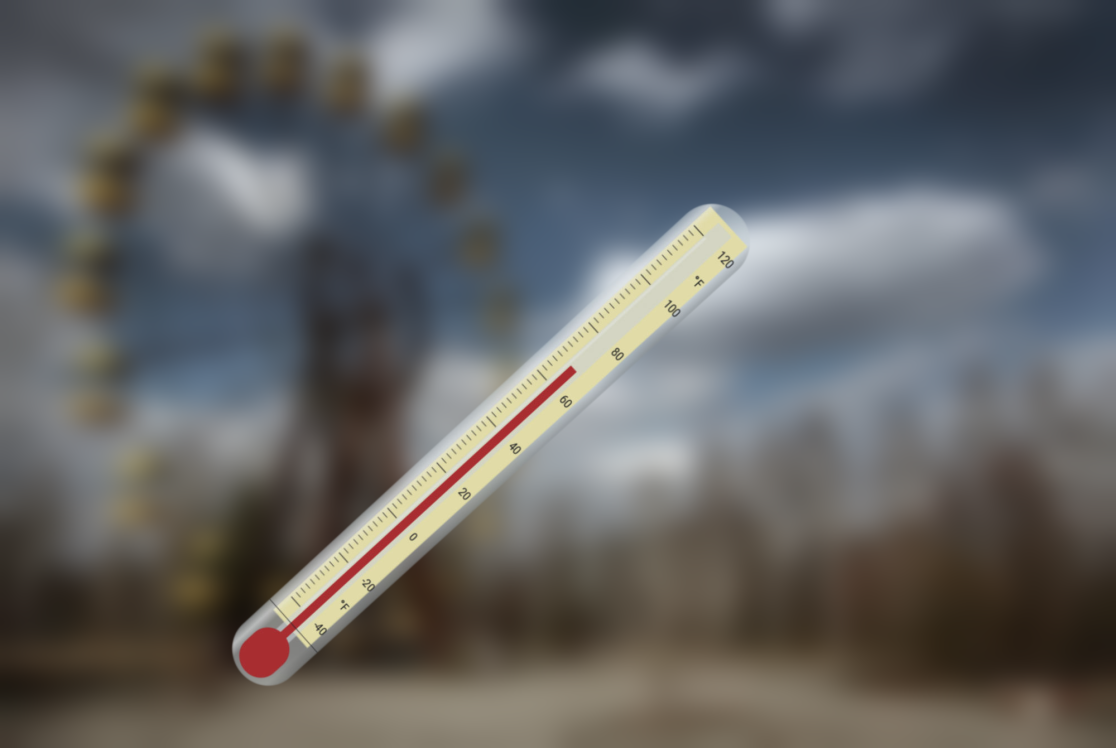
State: 68 °F
